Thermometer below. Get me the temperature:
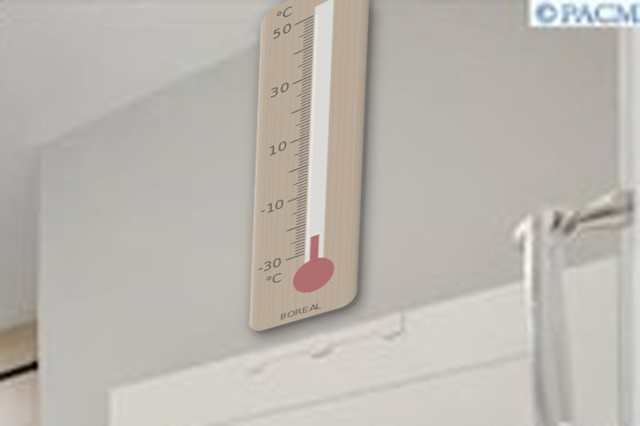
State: -25 °C
